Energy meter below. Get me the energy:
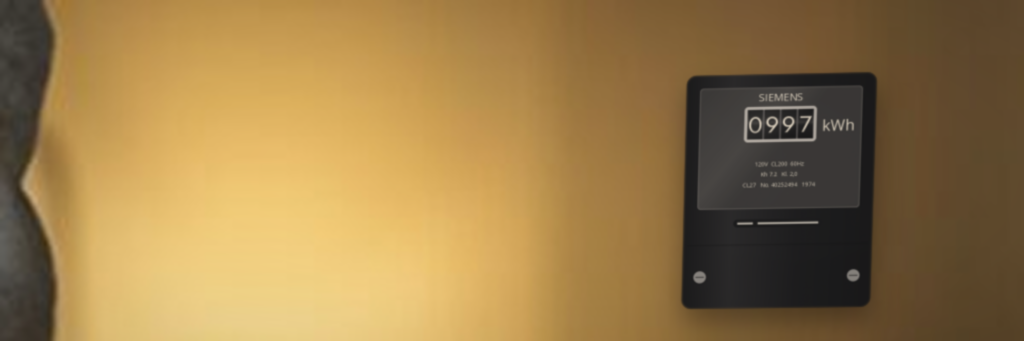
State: 997 kWh
